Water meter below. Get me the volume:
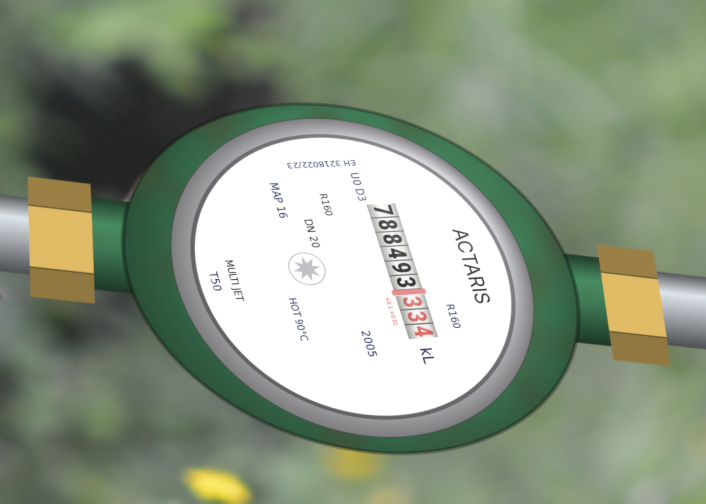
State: 788493.334 kL
